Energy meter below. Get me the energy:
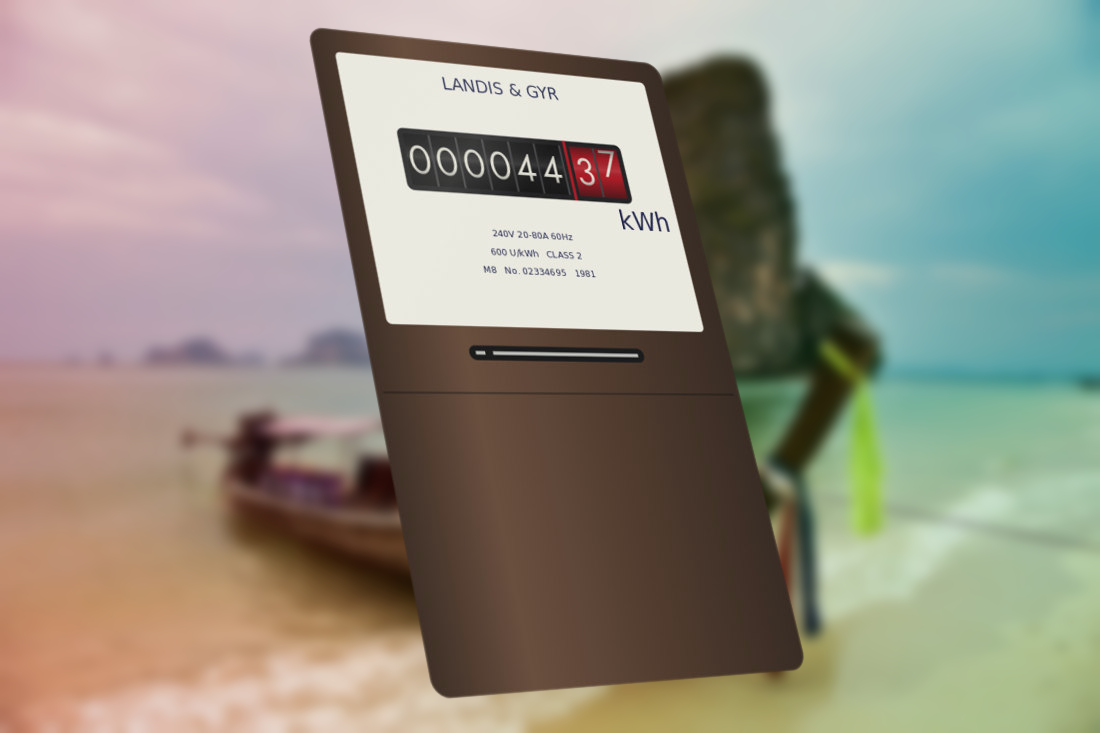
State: 44.37 kWh
